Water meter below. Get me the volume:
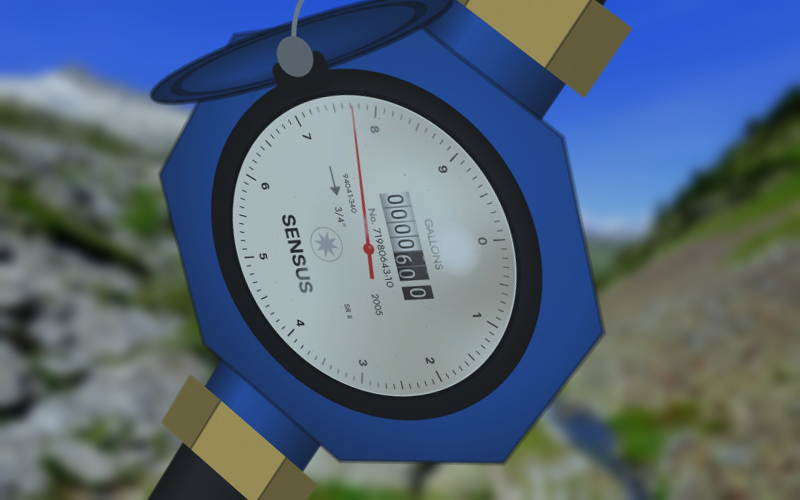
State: 597.7 gal
